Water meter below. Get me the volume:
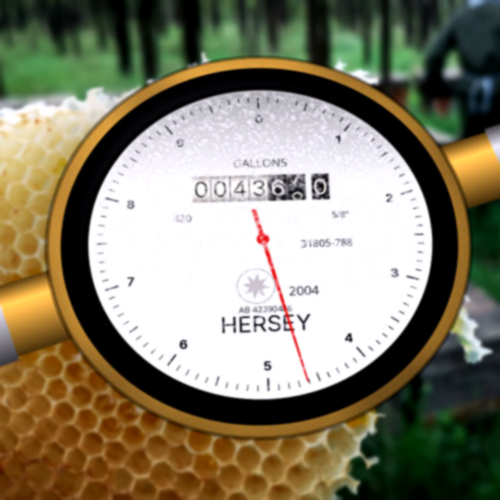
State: 43674.6 gal
